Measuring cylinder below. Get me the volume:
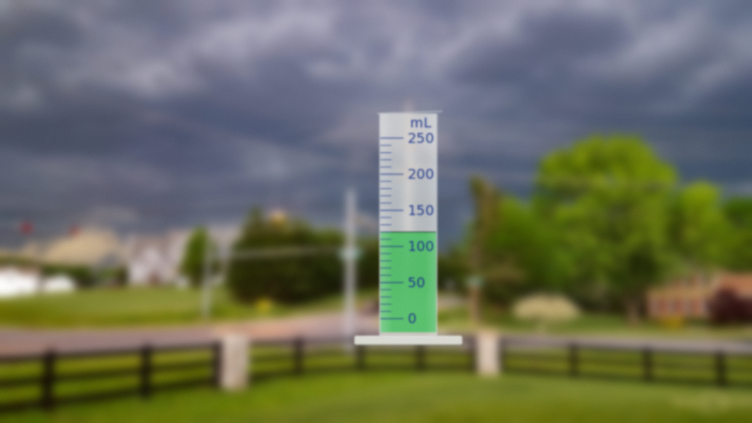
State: 120 mL
